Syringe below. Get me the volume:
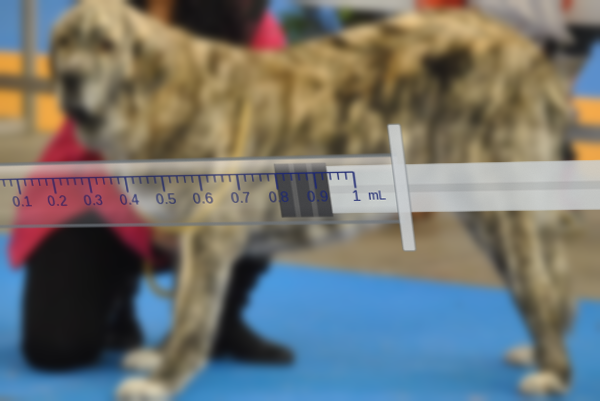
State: 0.8 mL
